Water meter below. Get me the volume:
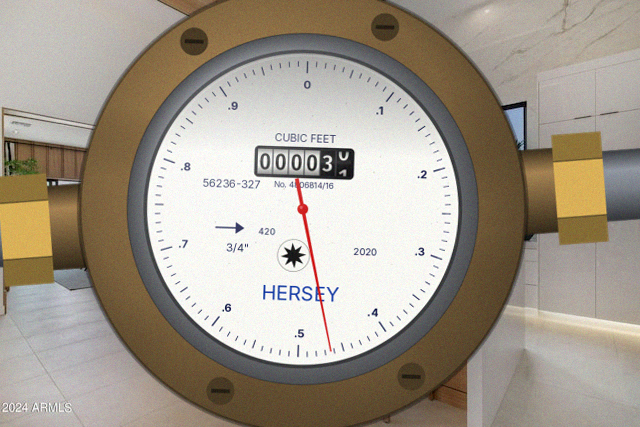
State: 30.46 ft³
